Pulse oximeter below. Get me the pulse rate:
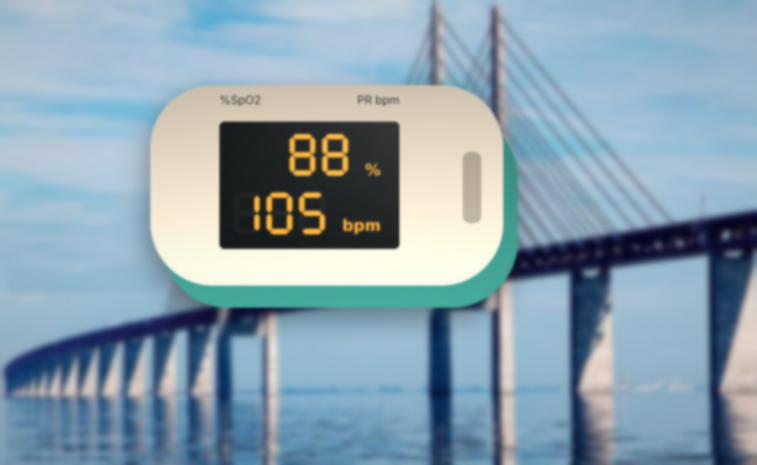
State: 105 bpm
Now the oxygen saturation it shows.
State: 88 %
